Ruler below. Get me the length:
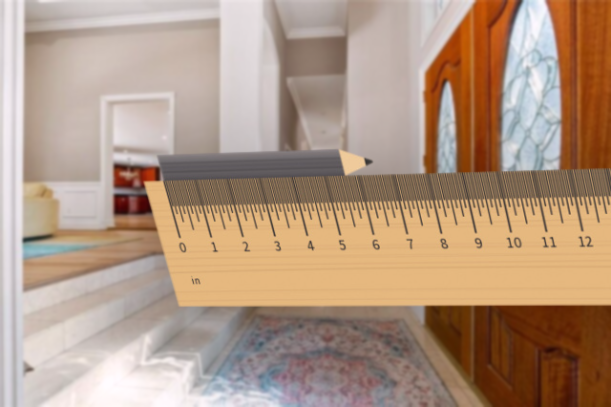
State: 6.5 in
